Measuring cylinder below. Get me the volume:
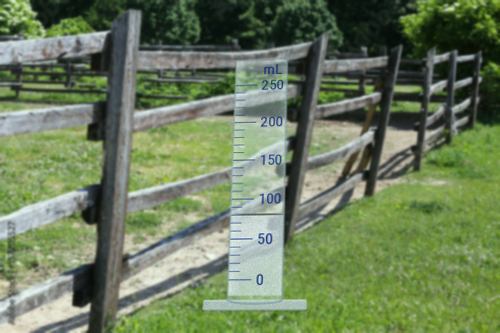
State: 80 mL
